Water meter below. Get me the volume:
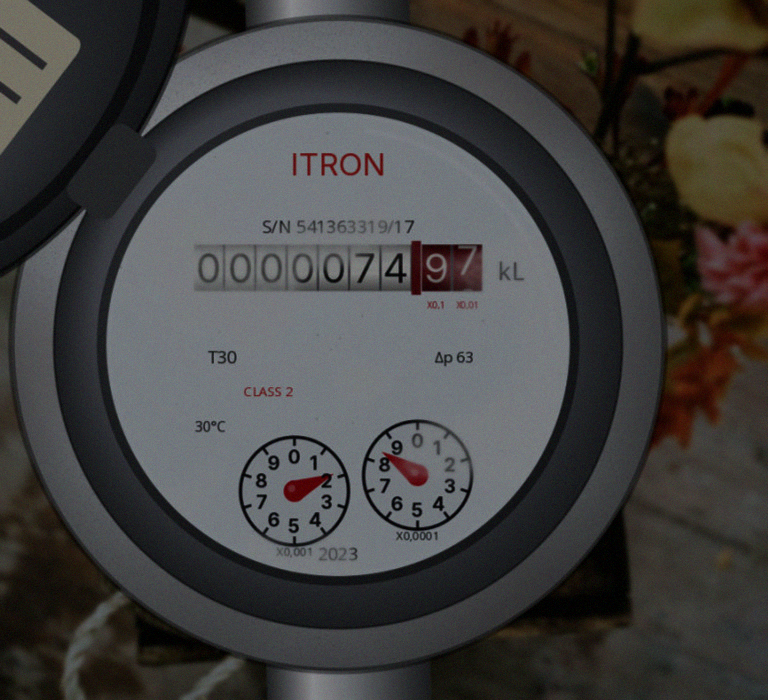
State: 74.9718 kL
